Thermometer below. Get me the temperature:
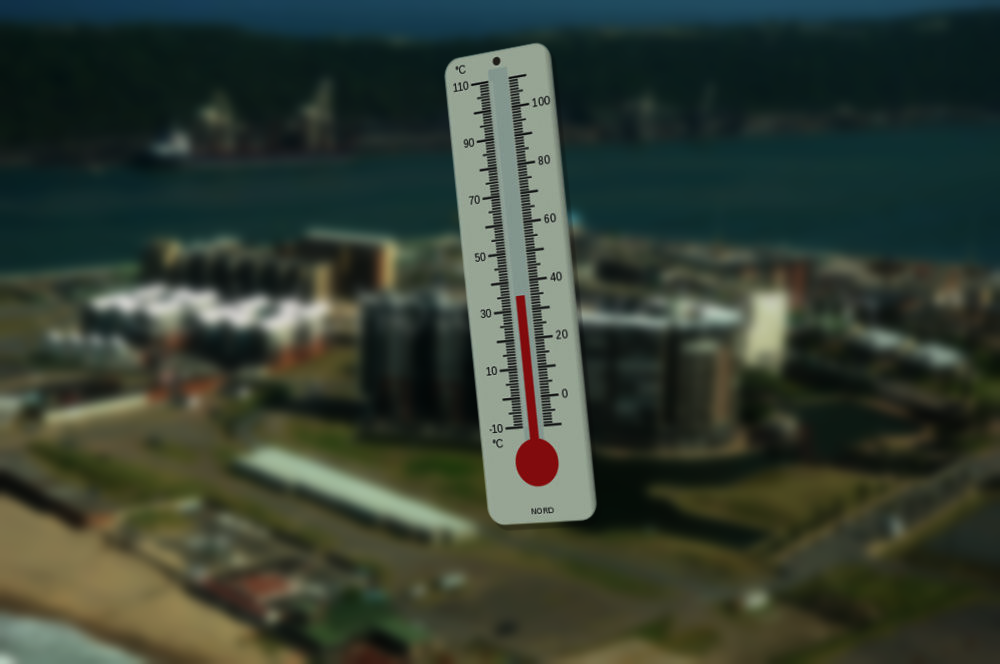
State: 35 °C
